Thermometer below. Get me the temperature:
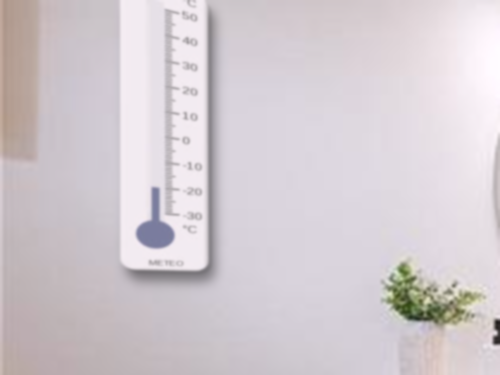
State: -20 °C
